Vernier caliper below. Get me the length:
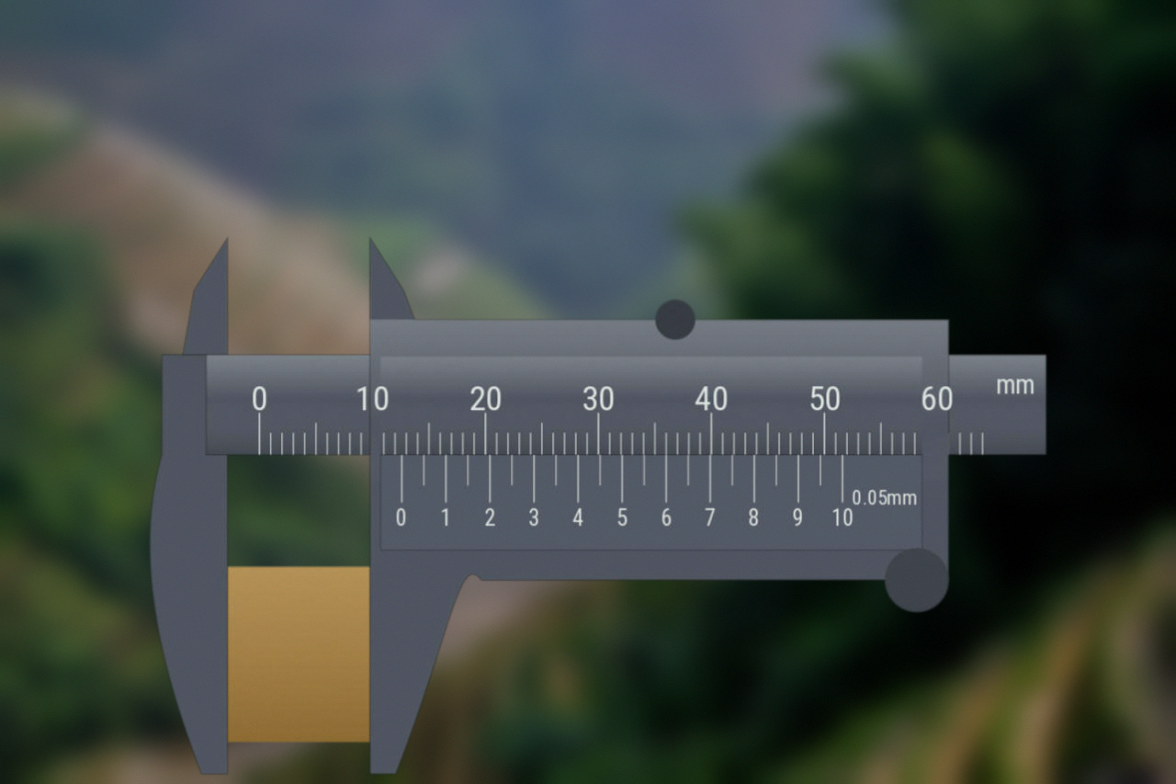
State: 12.6 mm
